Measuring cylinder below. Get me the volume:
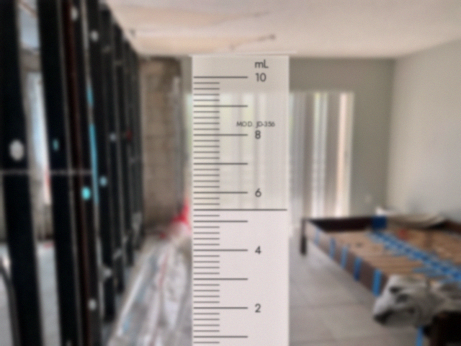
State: 5.4 mL
